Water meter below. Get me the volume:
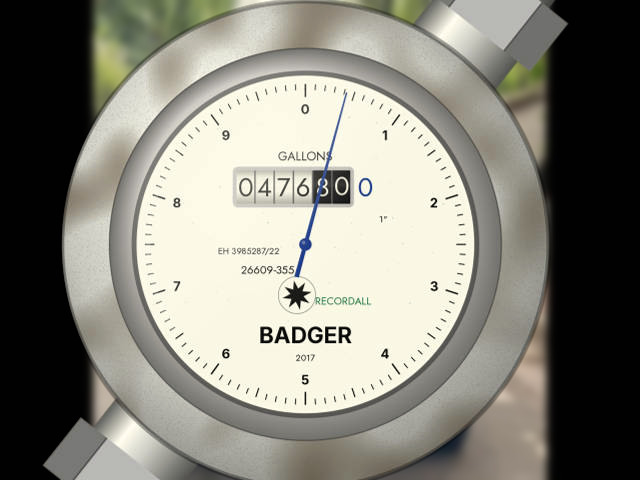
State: 476800.4 gal
